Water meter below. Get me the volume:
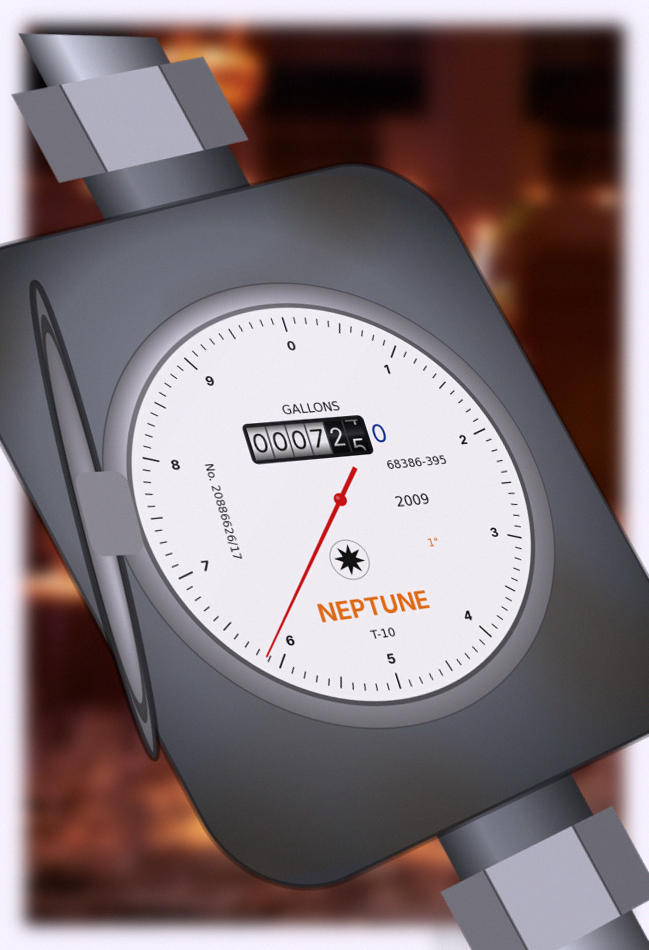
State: 7246.1 gal
